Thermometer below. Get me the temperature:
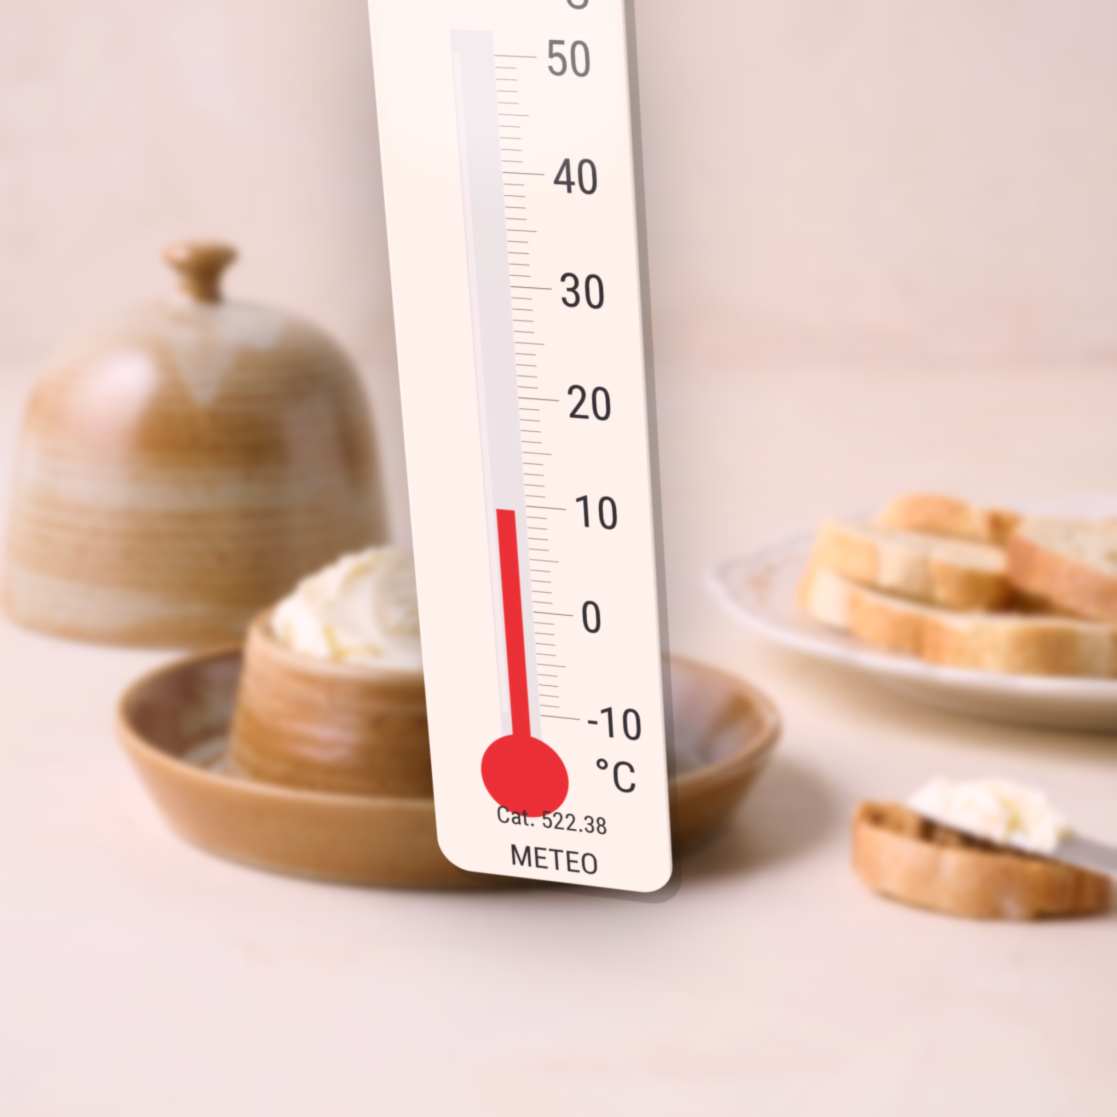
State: 9.5 °C
